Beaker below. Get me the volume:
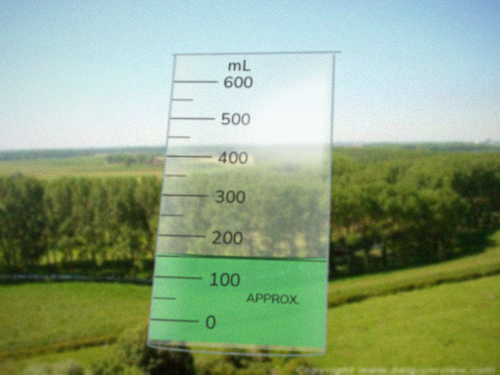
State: 150 mL
